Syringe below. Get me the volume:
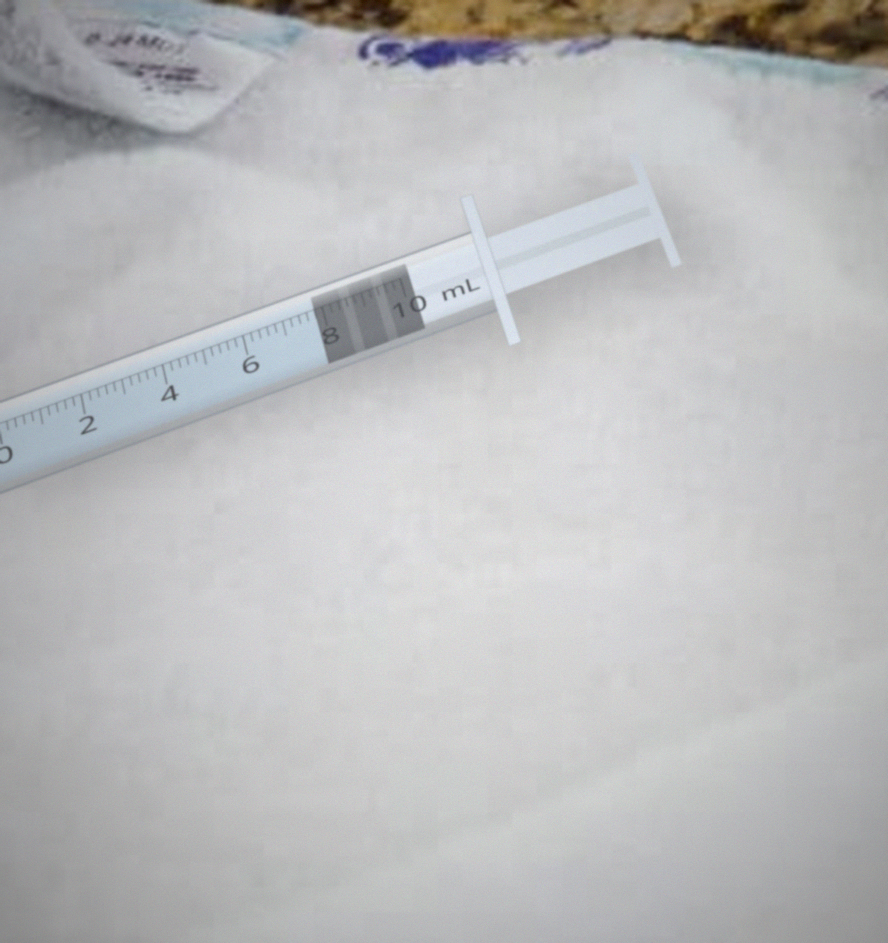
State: 7.8 mL
